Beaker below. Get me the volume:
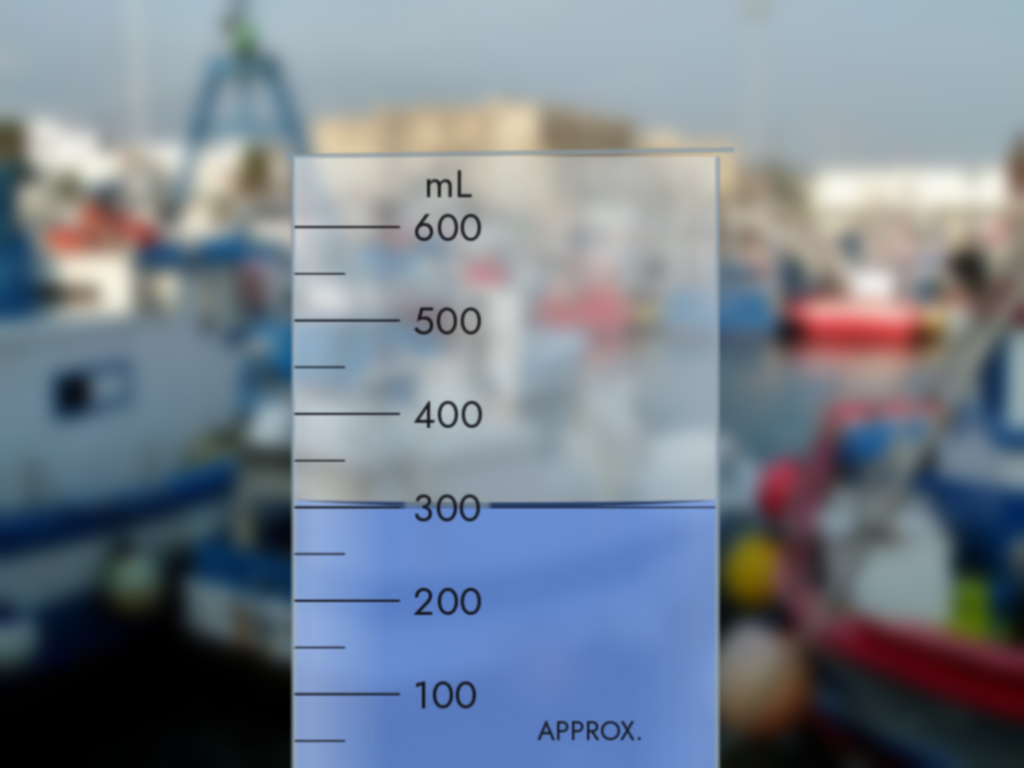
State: 300 mL
